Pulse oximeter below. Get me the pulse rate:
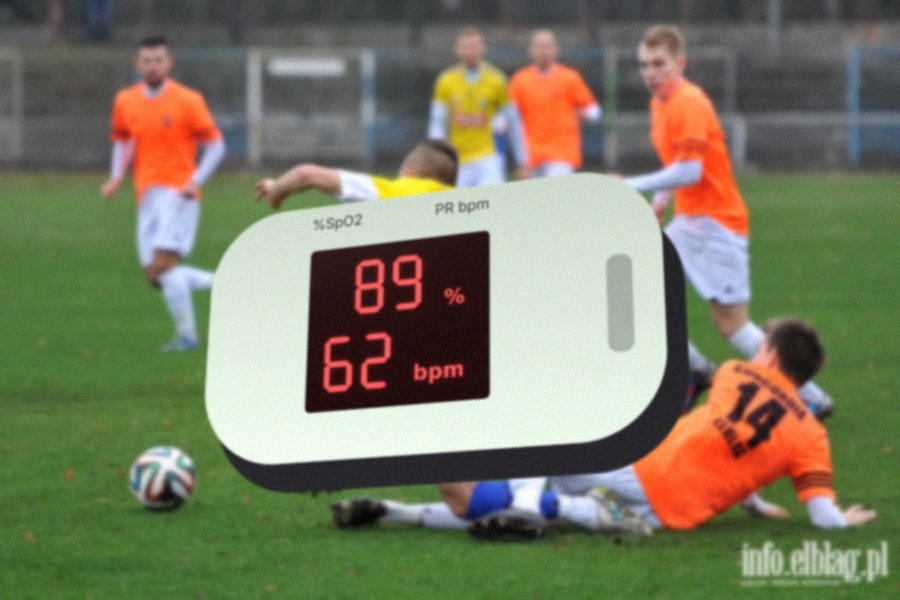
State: 62 bpm
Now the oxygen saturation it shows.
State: 89 %
